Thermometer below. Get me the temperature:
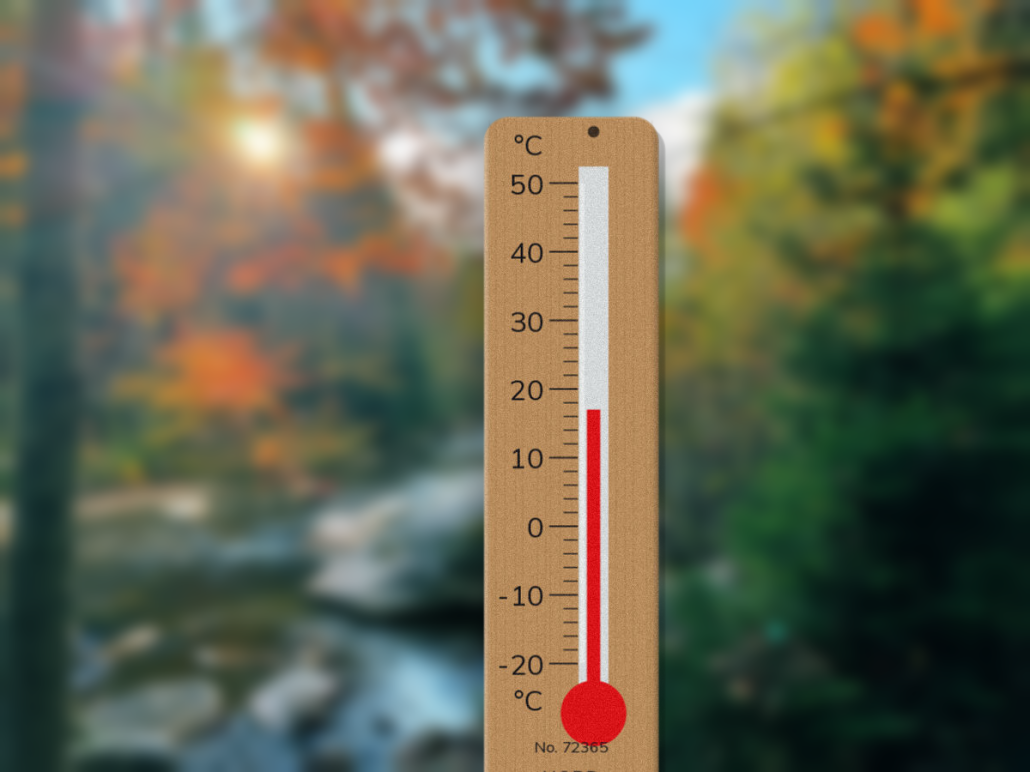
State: 17 °C
